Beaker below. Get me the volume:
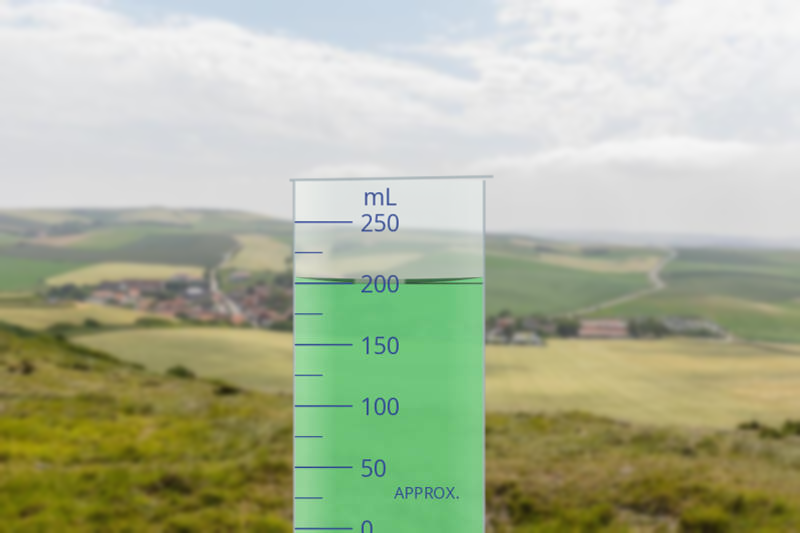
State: 200 mL
